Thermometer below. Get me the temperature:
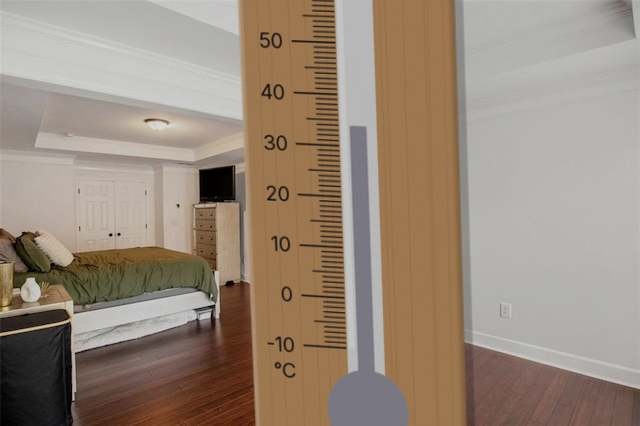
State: 34 °C
